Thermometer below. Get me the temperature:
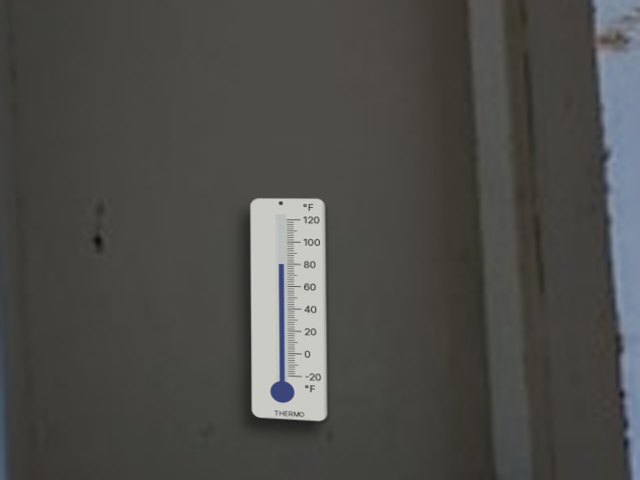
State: 80 °F
